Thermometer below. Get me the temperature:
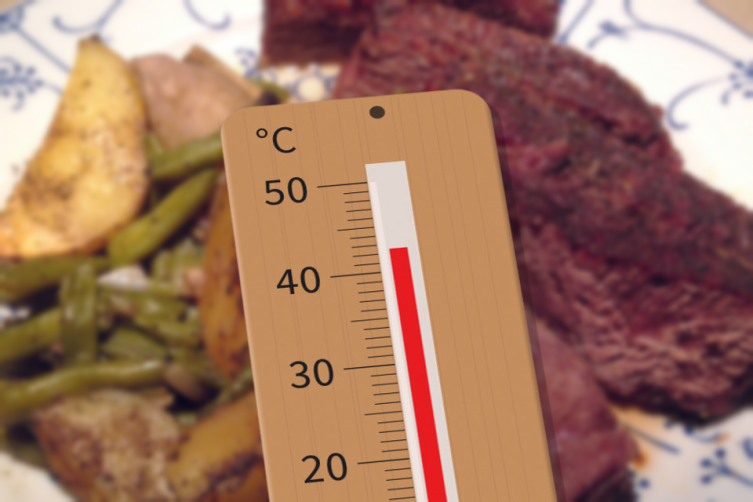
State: 42.5 °C
